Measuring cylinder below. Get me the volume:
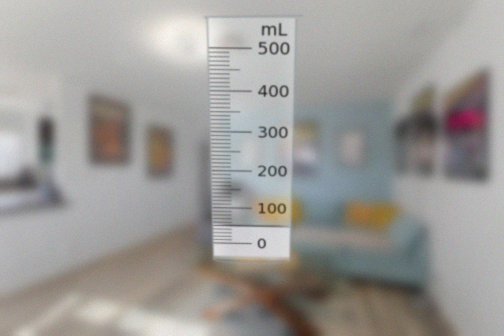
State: 50 mL
